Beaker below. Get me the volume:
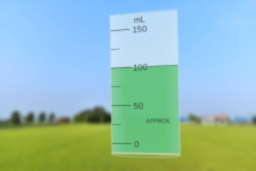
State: 100 mL
